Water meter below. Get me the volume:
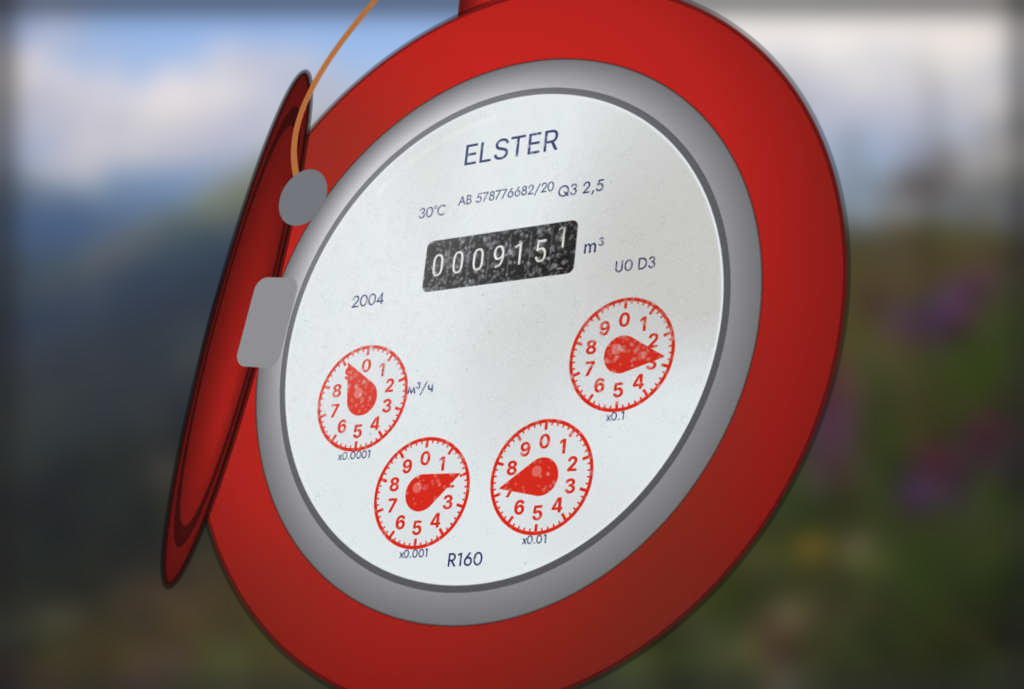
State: 9151.2719 m³
